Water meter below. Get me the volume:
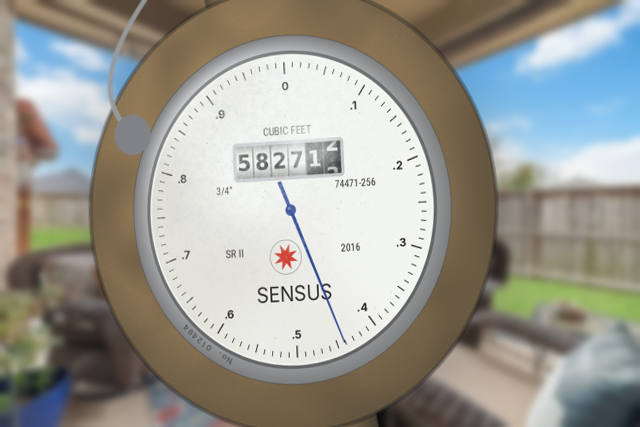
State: 582712.44 ft³
